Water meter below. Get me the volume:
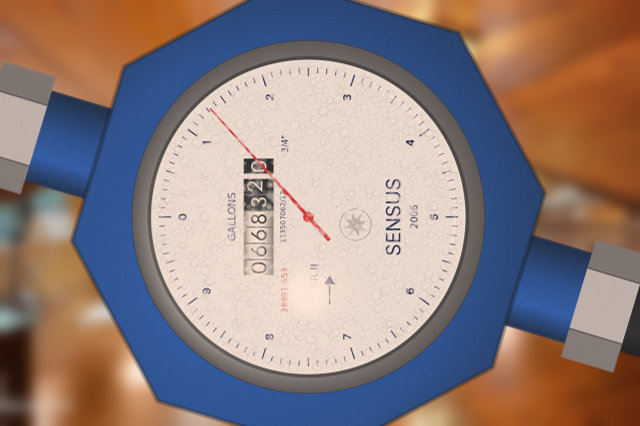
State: 668321.3 gal
